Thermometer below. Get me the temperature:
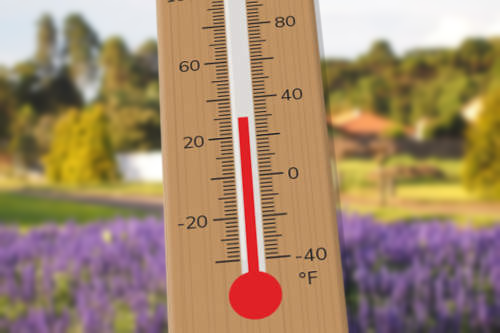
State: 30 °F
